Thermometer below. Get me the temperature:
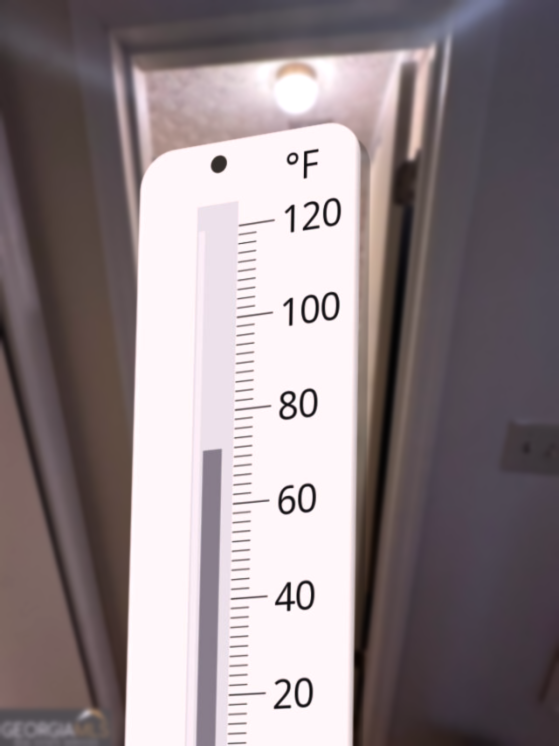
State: 72 °F
